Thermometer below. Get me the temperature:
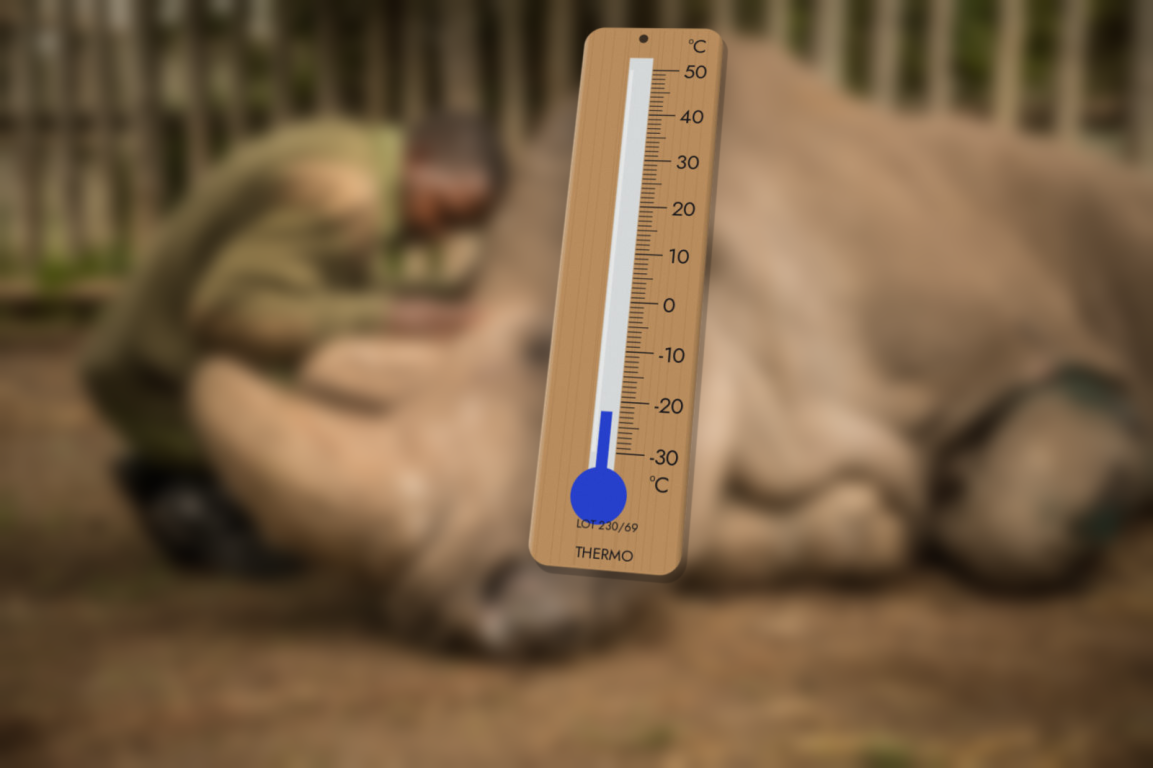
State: -22 °C
